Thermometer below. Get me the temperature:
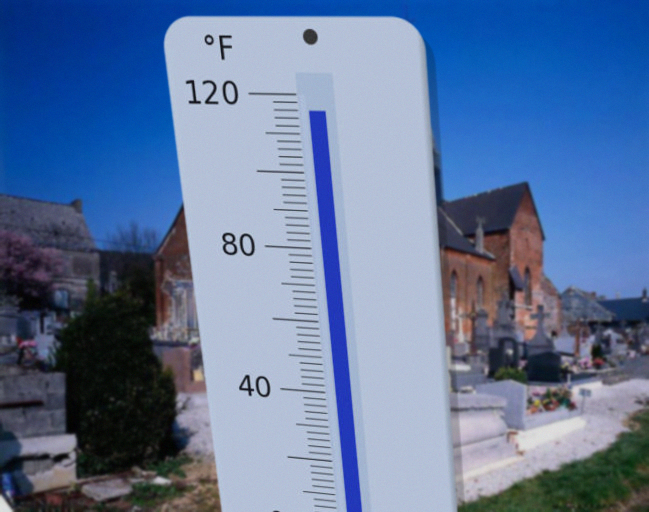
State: 116 °F
